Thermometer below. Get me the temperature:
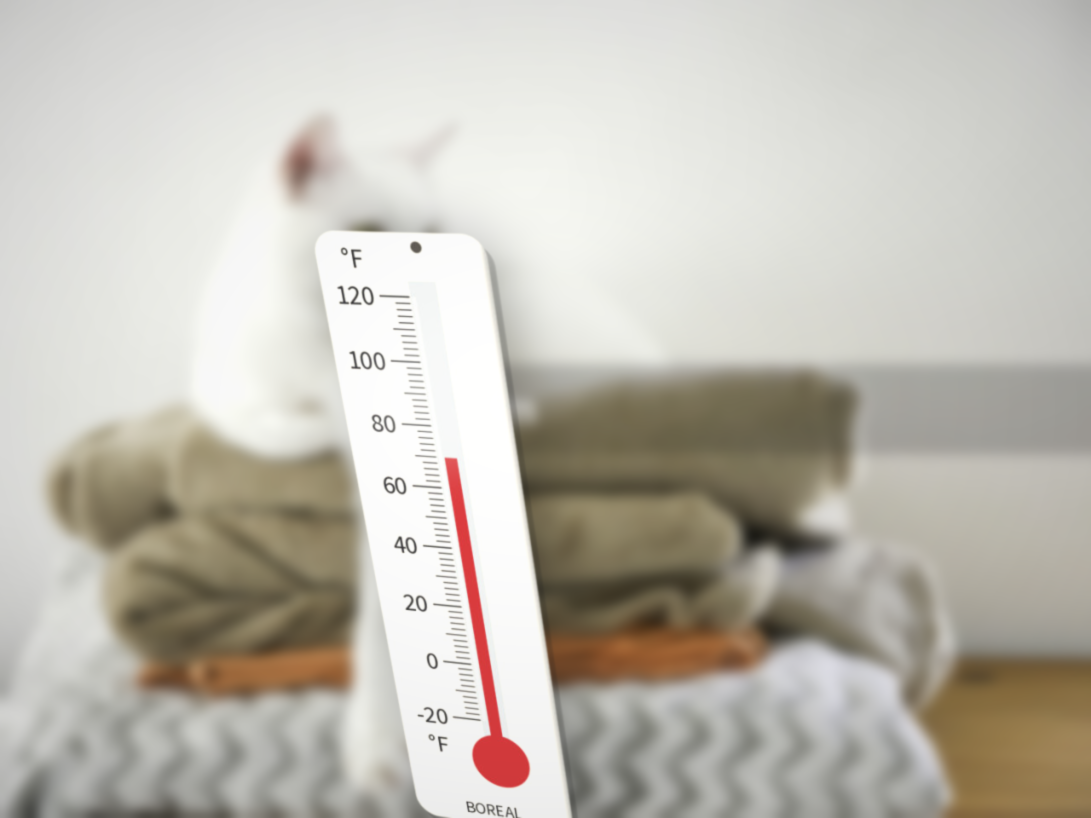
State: 70 °F
